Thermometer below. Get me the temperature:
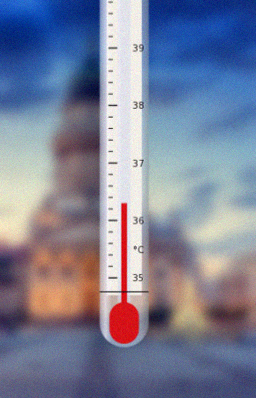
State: 36.3 °C
